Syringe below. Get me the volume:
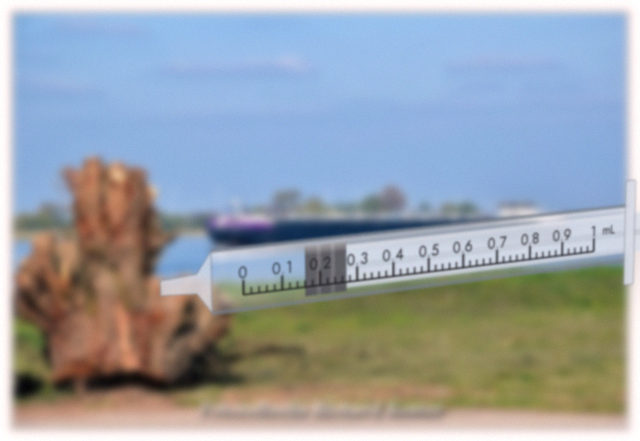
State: 0.16 mL
